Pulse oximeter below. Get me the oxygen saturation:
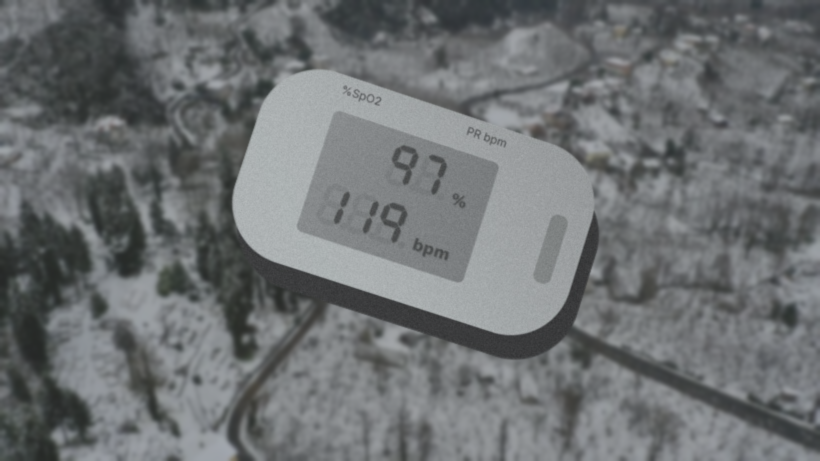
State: 97 %
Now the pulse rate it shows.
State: 119 bpm
